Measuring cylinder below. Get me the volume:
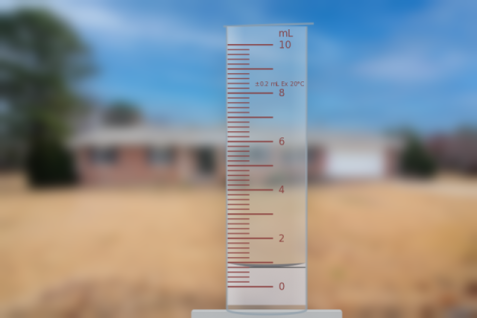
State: 0.8 mL
